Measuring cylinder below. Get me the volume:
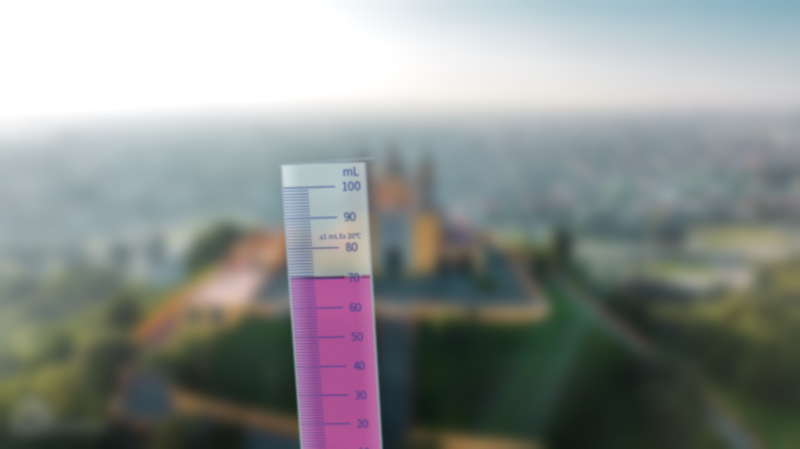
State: 70 mL
